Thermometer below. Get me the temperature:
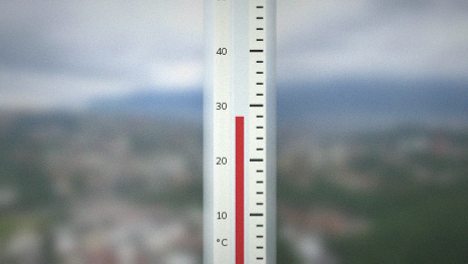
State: 28 °C
